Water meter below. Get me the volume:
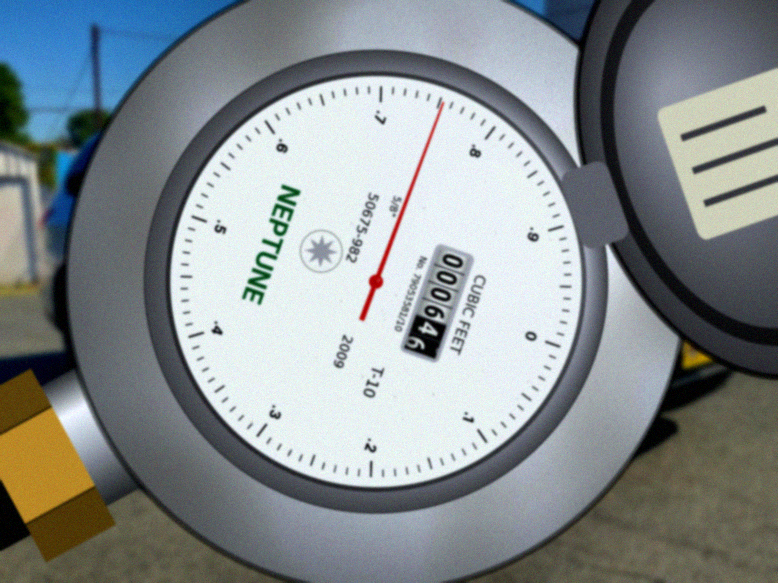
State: 645.75 ft³
